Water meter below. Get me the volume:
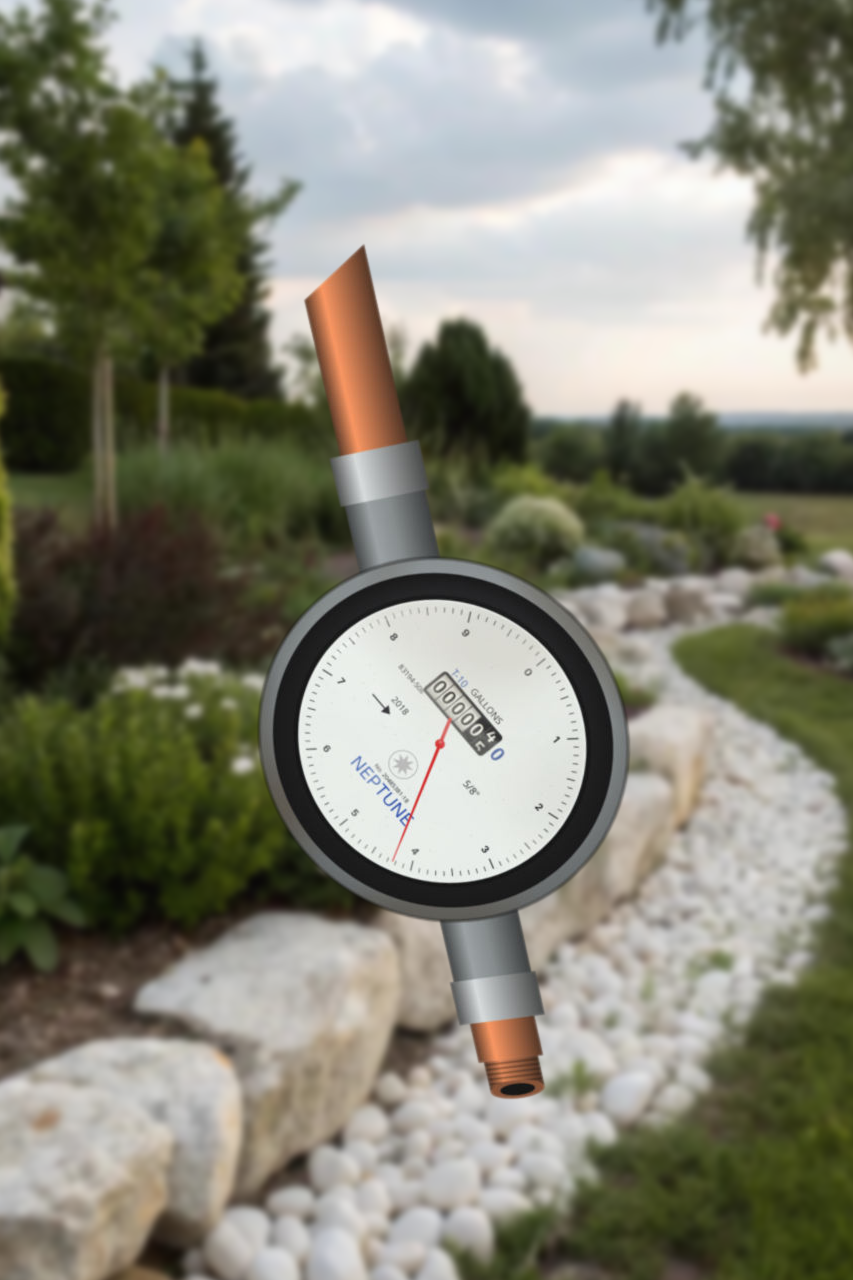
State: 44.2 gal
